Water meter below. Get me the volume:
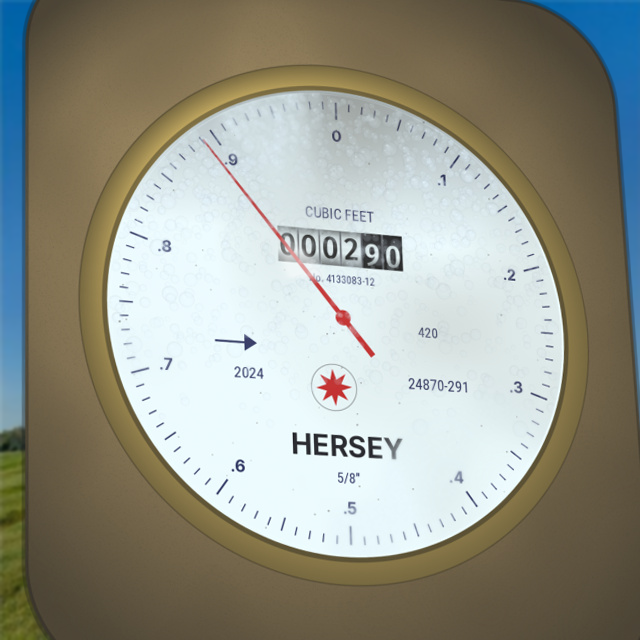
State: 289.89 ft³
